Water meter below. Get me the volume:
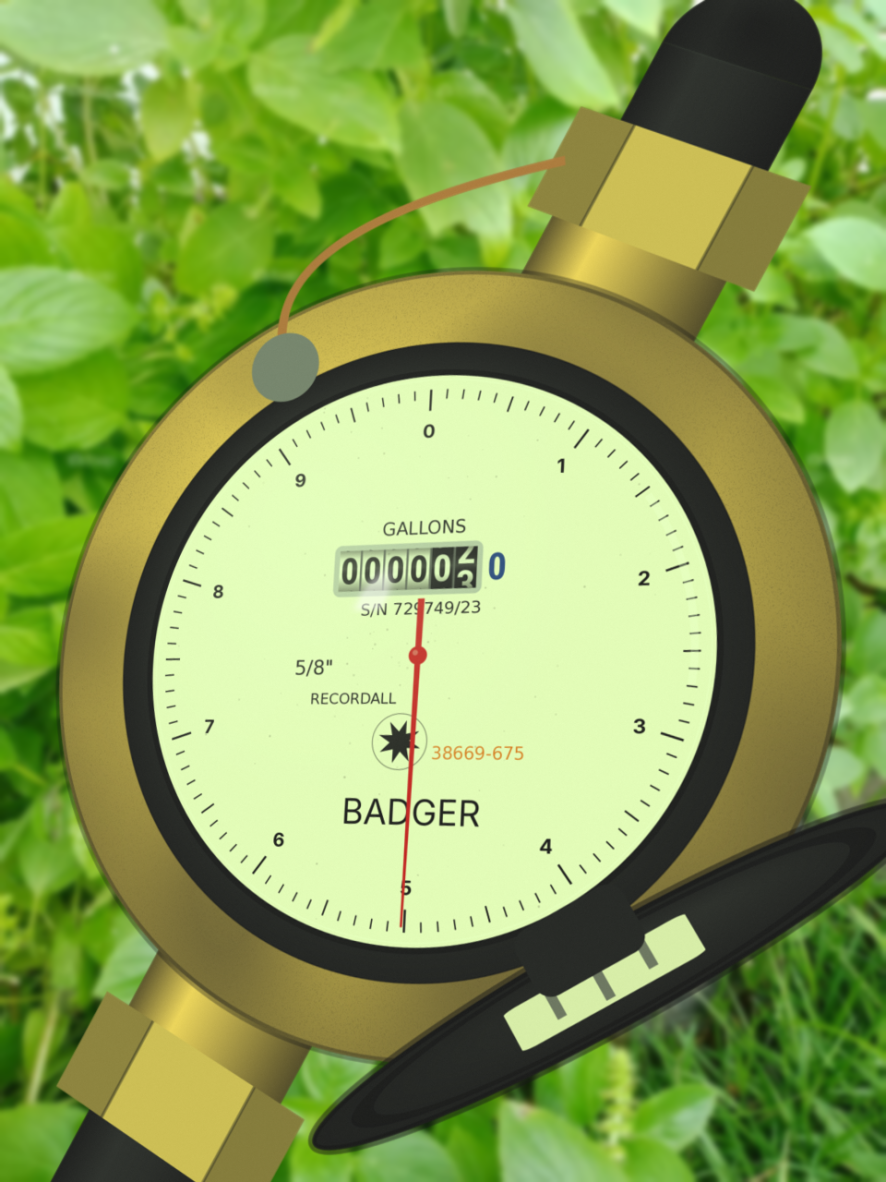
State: 25.0 gal
